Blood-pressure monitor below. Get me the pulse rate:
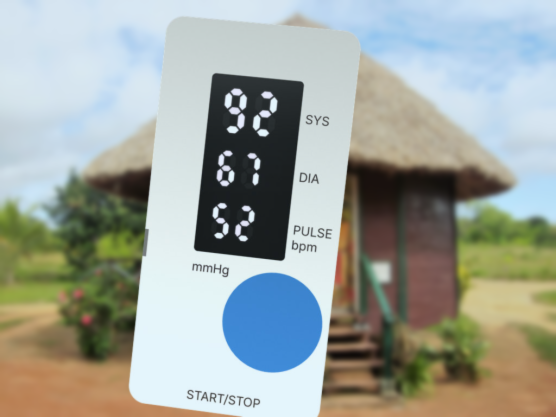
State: 52 bpm
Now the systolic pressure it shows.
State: 92 mmHg
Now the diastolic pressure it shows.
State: 67 mmHg
